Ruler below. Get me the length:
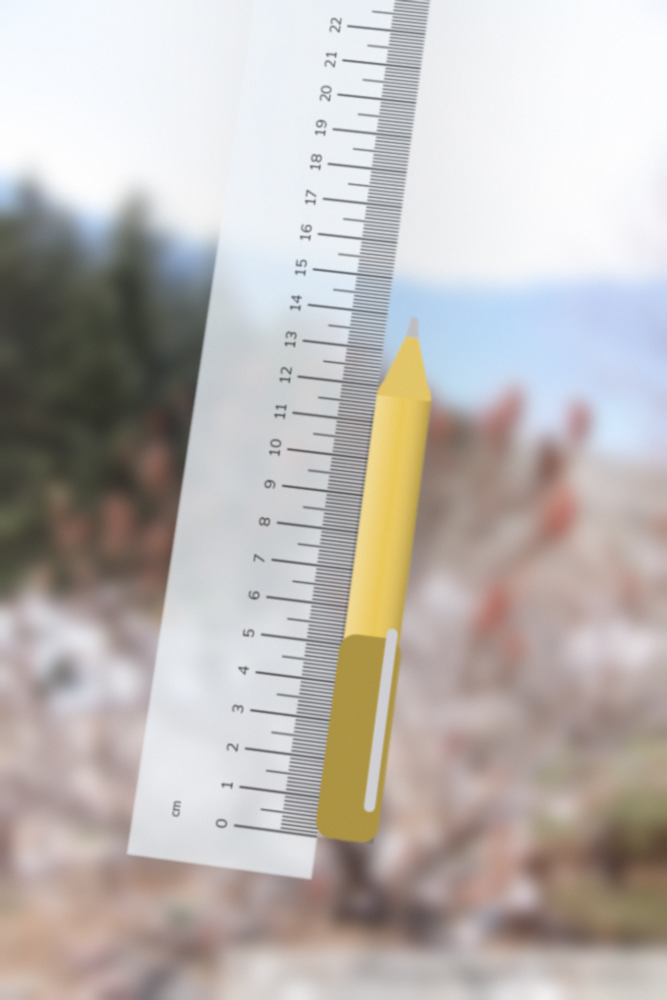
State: 14 cm
